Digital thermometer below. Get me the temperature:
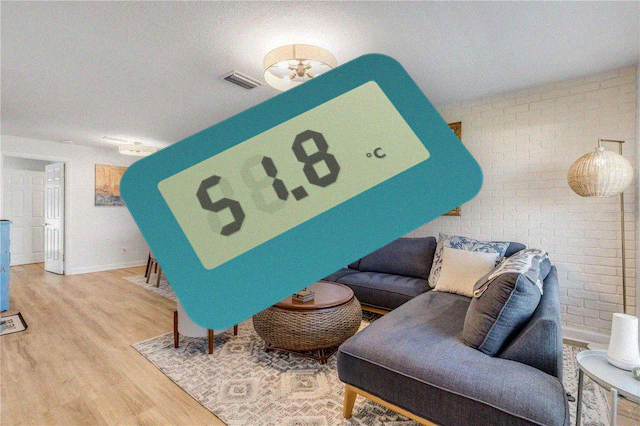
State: 51.8 °C
